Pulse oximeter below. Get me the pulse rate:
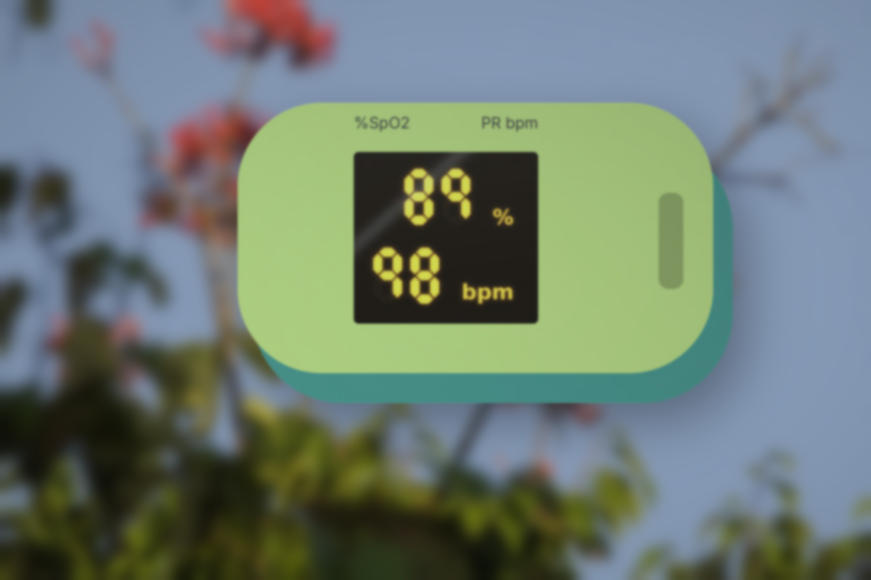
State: 98 bpm
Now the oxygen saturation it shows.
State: 89 %
